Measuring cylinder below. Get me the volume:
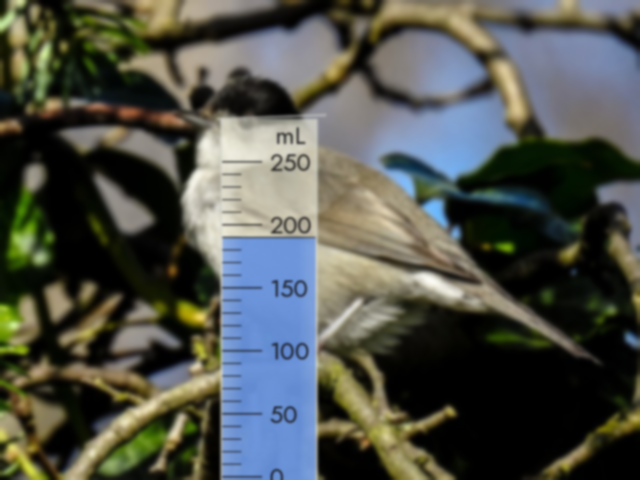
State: 190 mL
